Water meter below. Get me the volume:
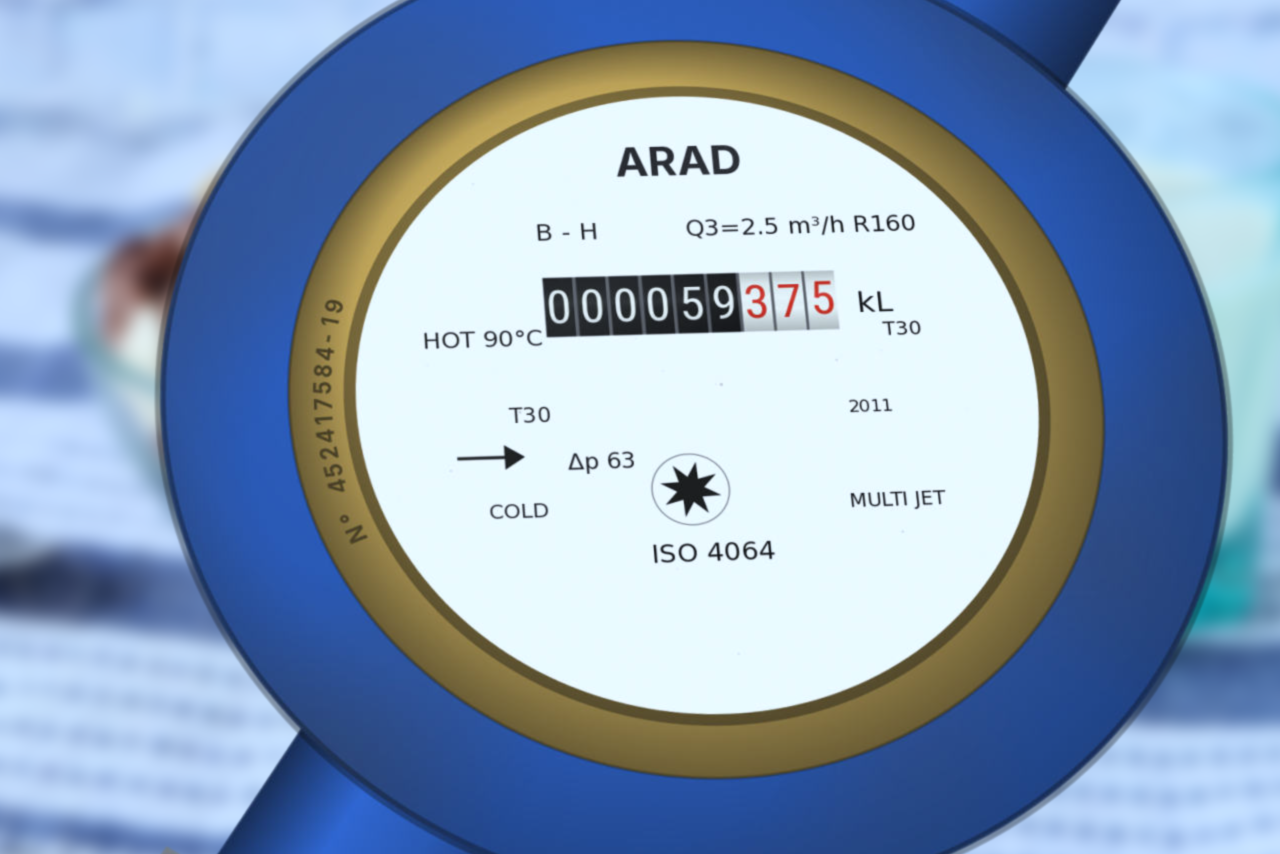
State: 59.375 kL
